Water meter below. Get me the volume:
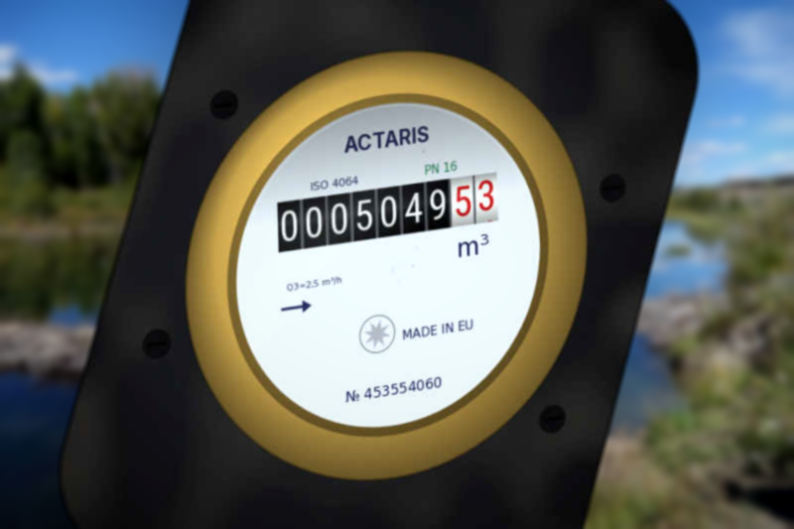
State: 5049.53 m³
